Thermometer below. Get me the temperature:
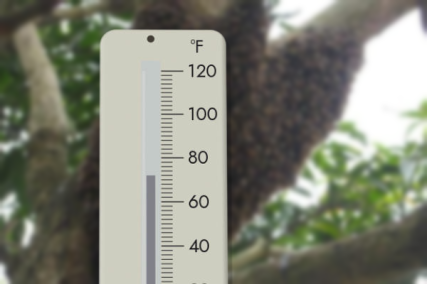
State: 72 °F
